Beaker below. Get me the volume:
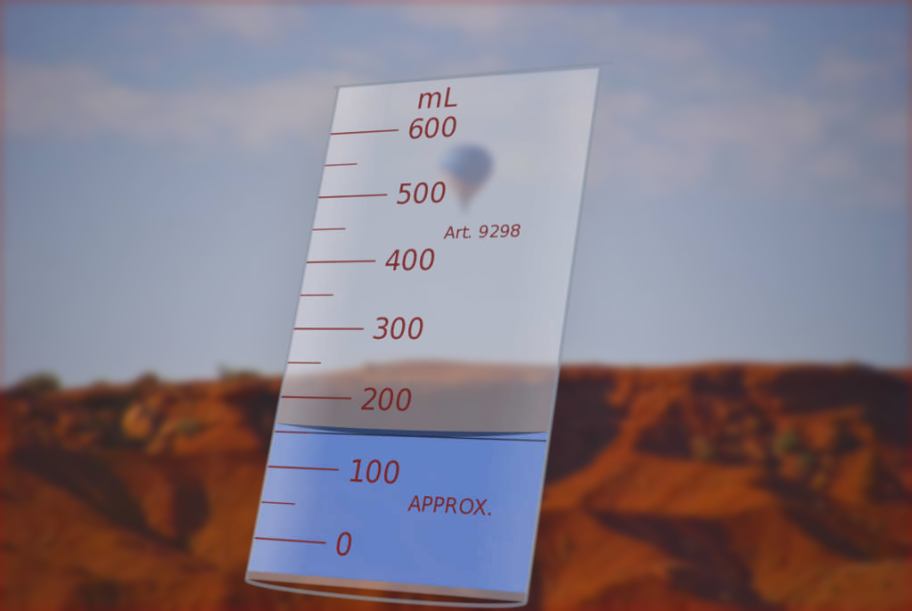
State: 150 mL
